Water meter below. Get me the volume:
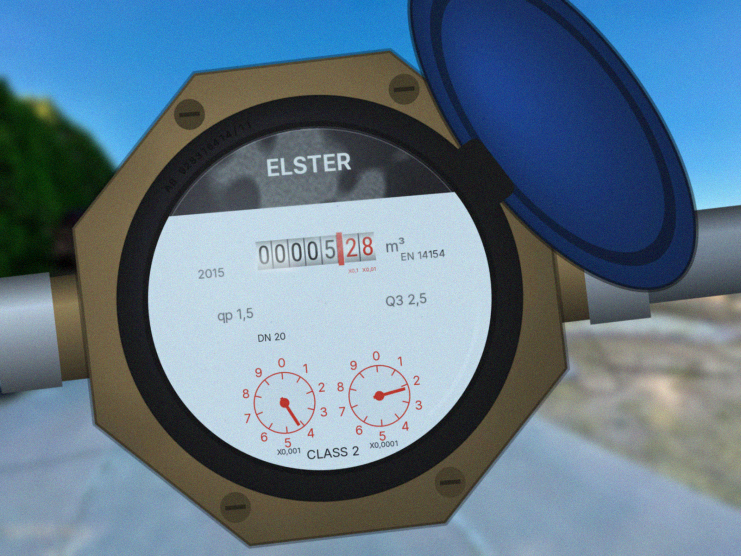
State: 5.2842 m³
